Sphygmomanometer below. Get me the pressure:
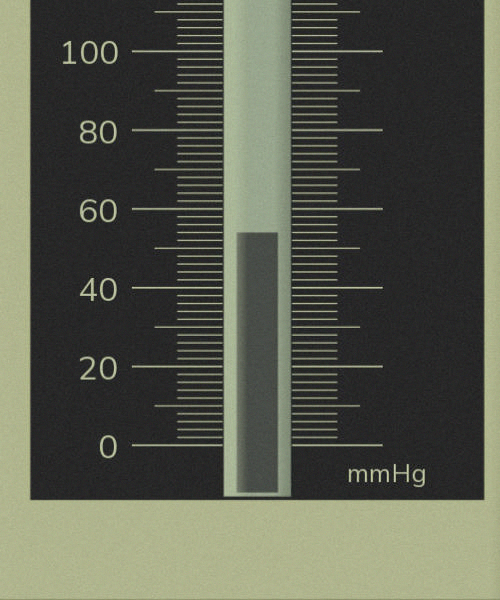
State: 54 mmHg
